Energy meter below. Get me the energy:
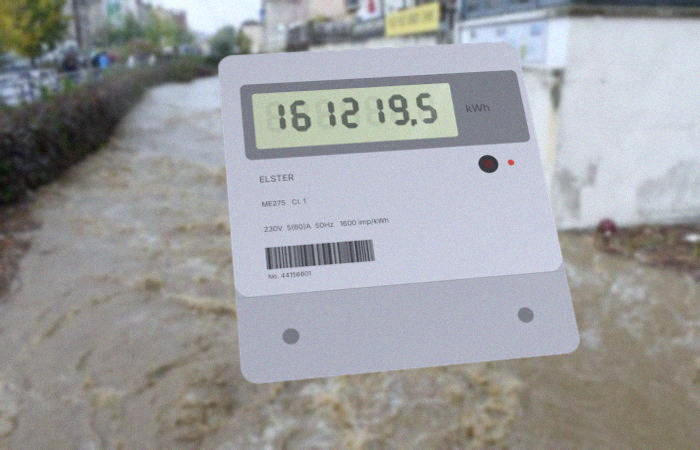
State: 161219.5 kWh
